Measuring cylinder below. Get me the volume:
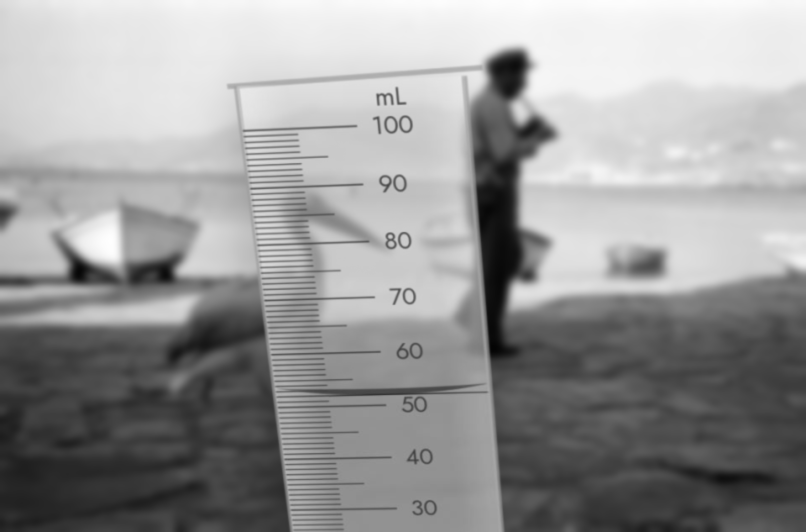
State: 52 mL
